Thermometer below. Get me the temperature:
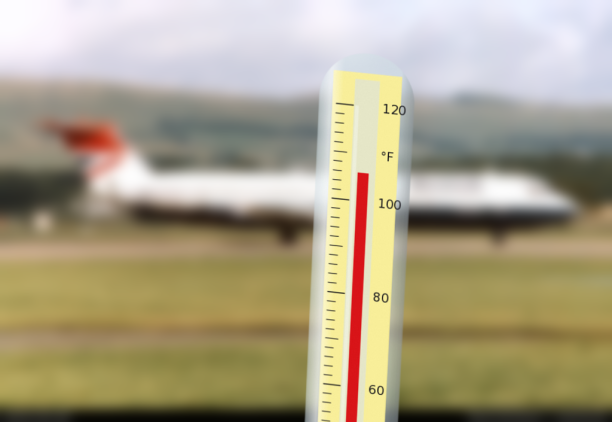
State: 106 °F
